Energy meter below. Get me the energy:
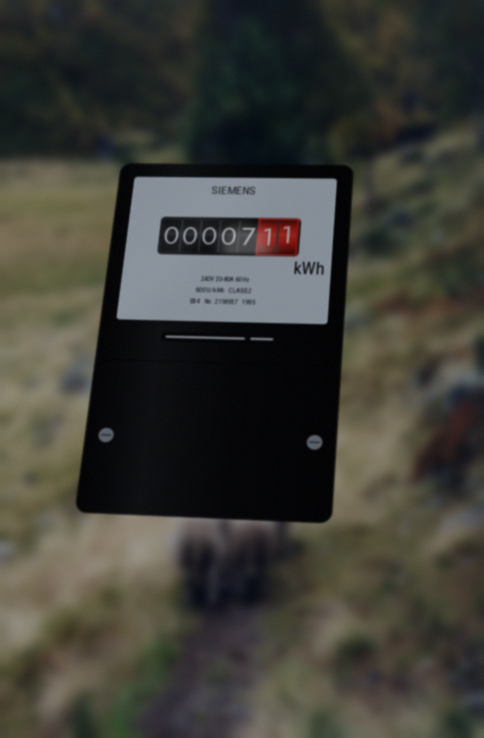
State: 7.11 kWh
